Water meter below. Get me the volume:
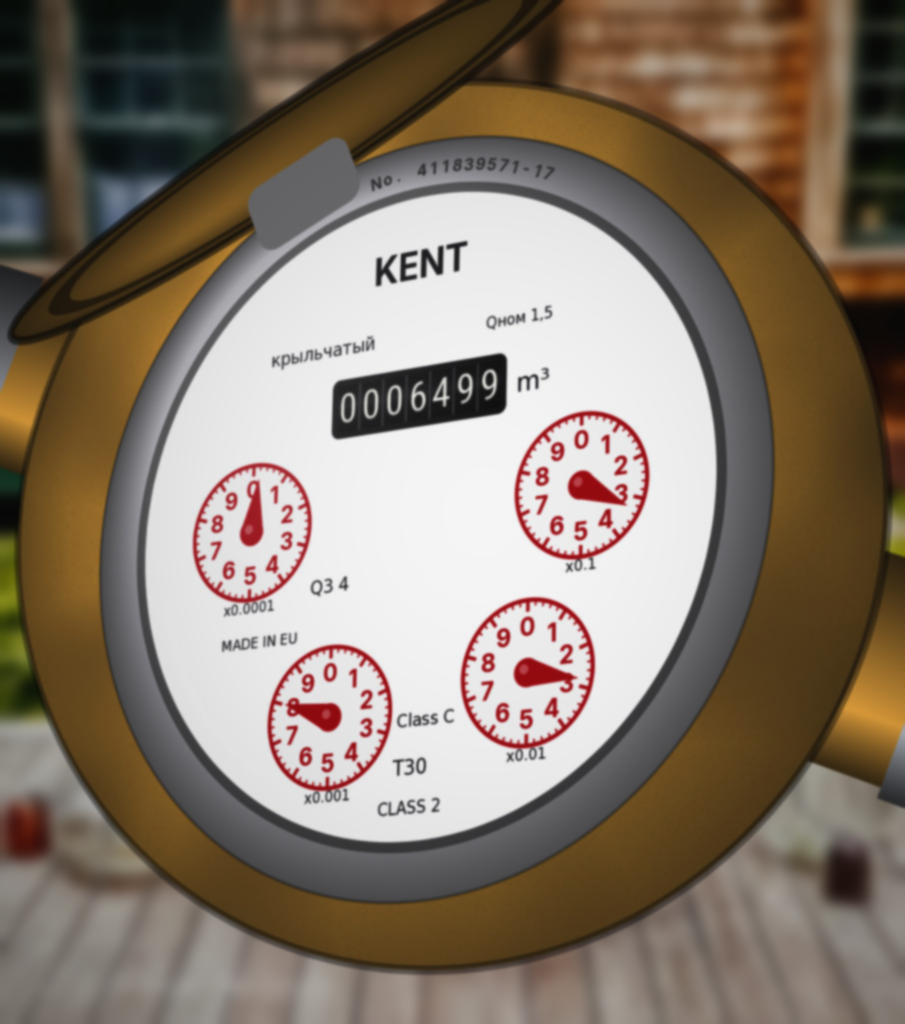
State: 6499.3280 m³
